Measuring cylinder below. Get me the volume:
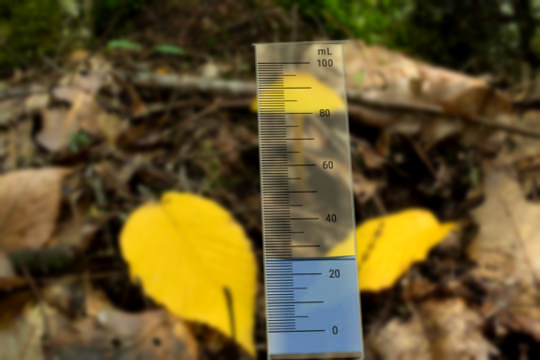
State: 25 mL
